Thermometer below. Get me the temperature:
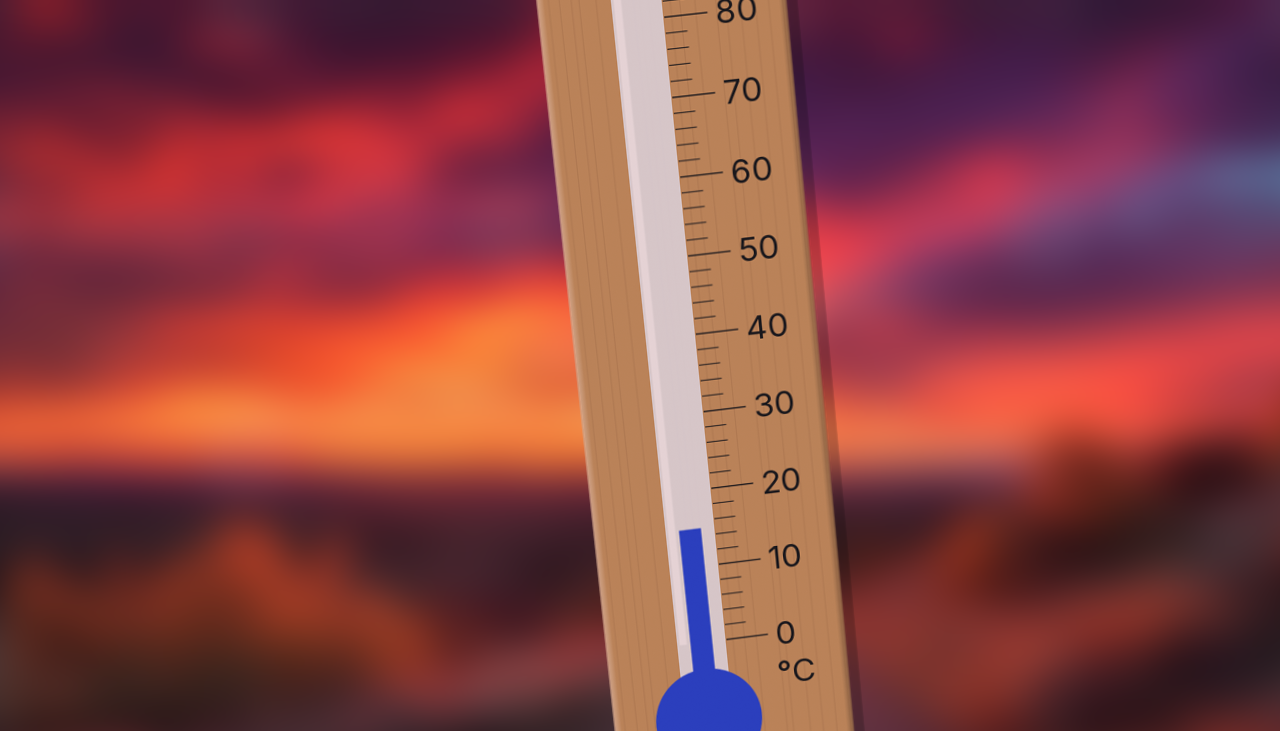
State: 15 °C
